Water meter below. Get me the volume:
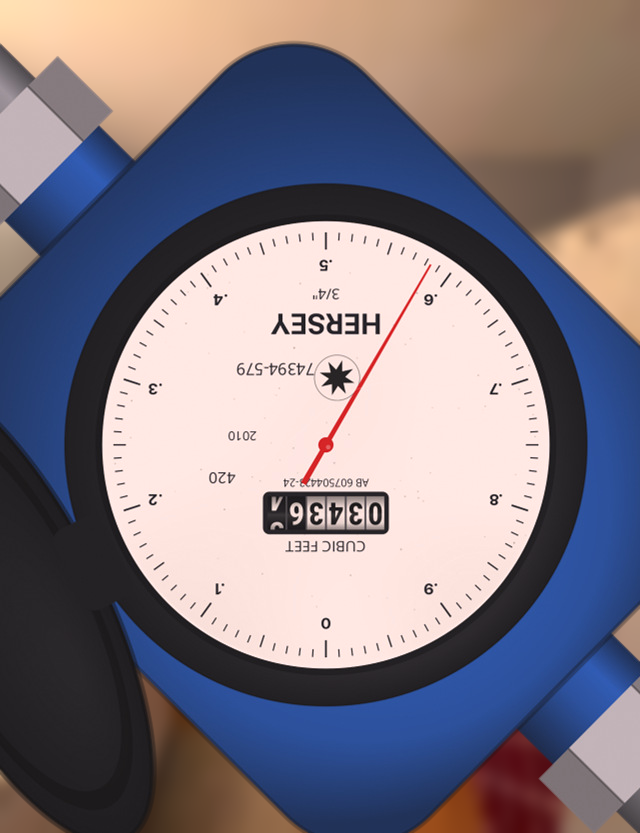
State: 34363.58 ft³
